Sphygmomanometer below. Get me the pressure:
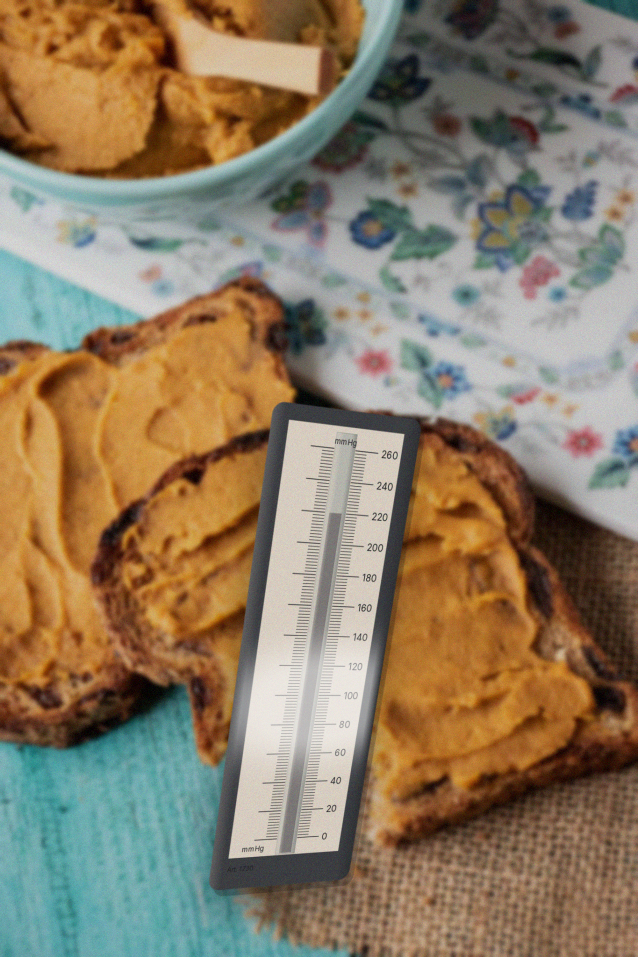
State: 220 mmHg
